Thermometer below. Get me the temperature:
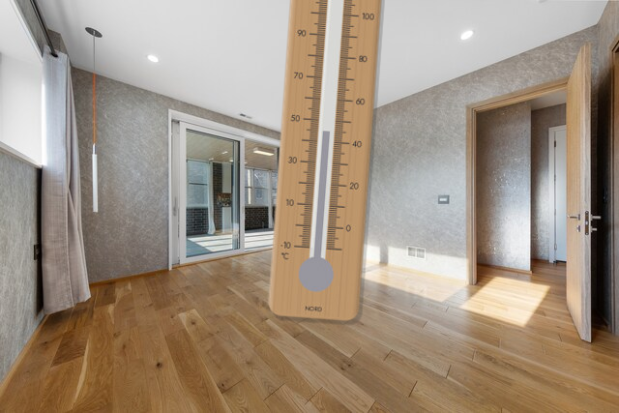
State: 45 °C
